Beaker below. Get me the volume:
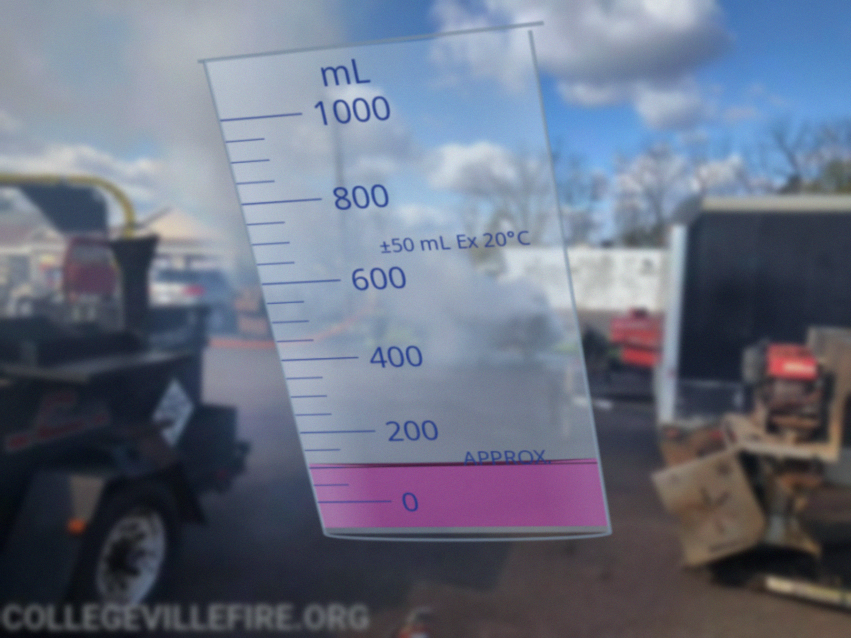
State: 100 mL
